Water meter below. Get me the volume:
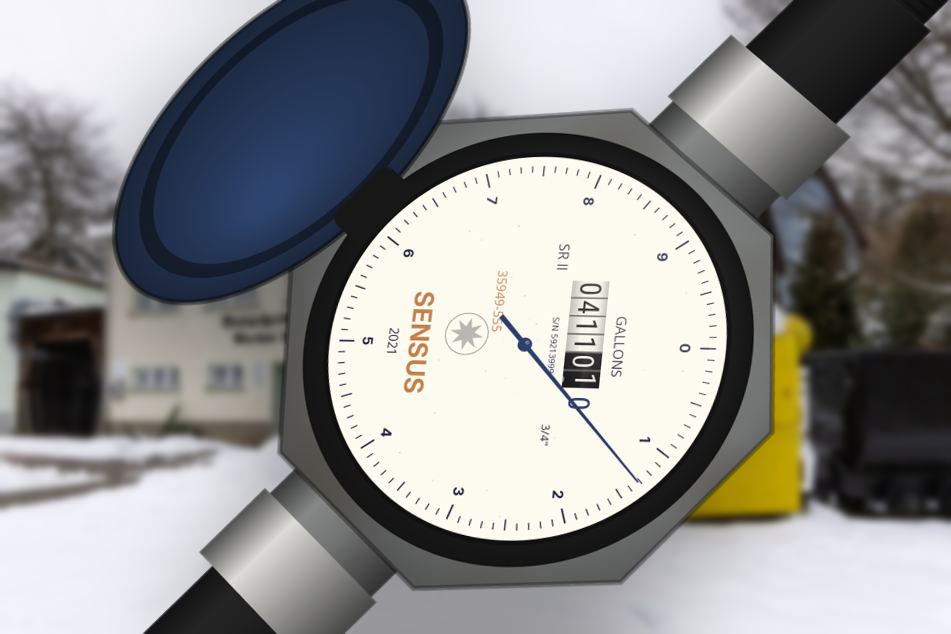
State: 411011.3 gal
